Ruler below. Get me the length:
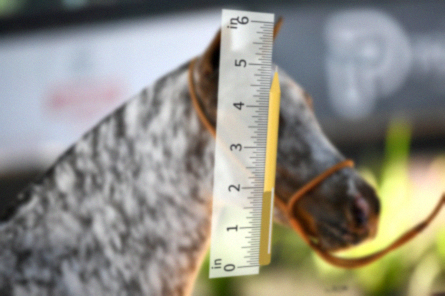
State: 5 in
